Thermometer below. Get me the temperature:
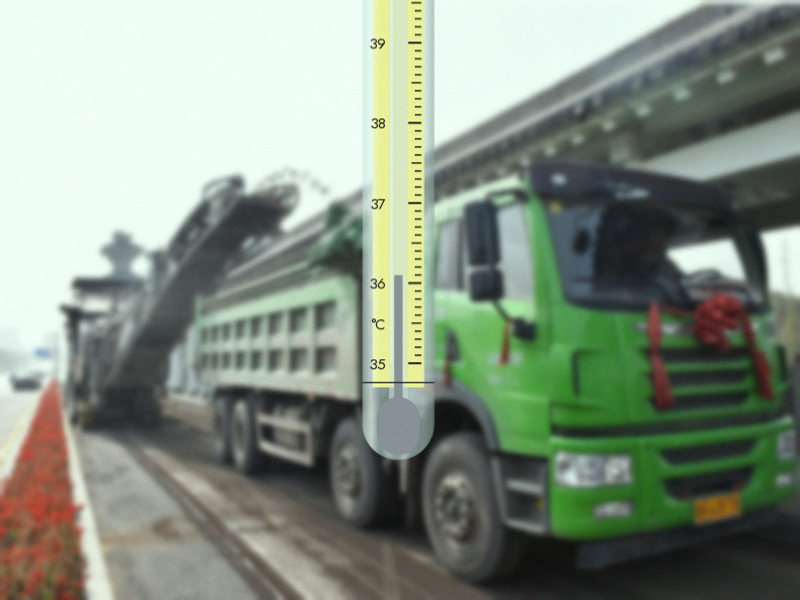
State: 36.1 °C
